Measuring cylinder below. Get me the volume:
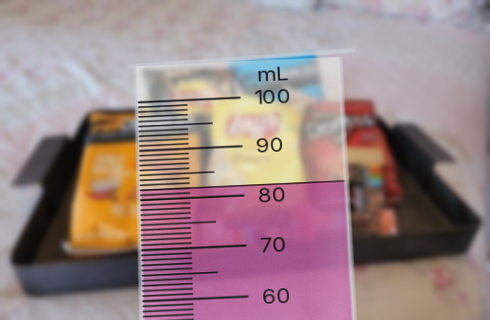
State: 82 mL
